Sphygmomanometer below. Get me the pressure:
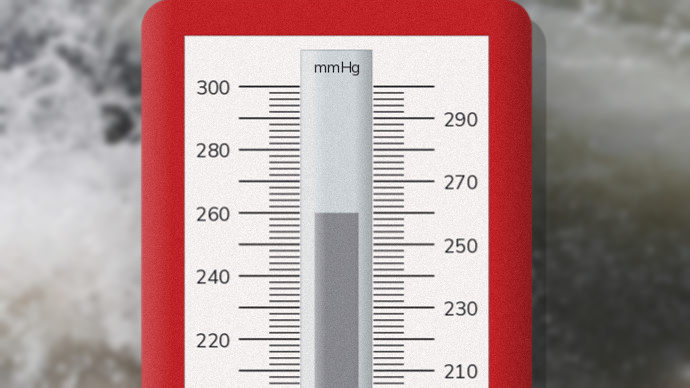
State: 260 mmHg
